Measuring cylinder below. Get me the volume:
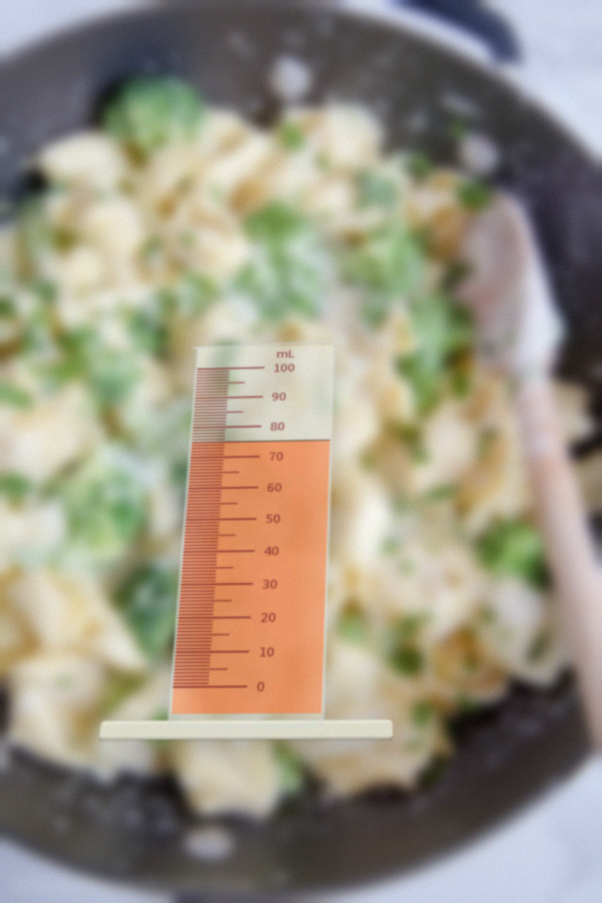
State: 75 mL
